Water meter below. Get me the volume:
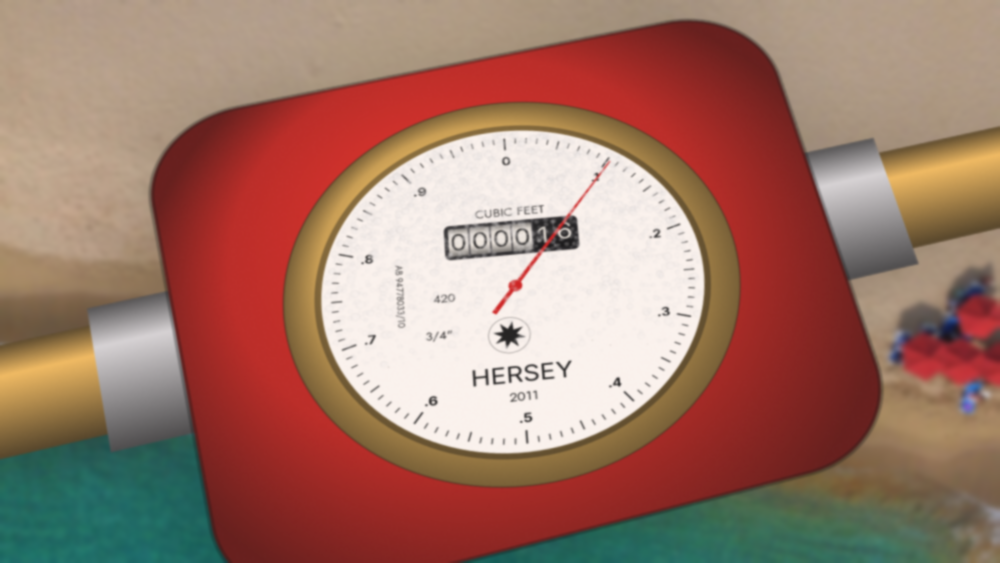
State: 16.10 ft³
